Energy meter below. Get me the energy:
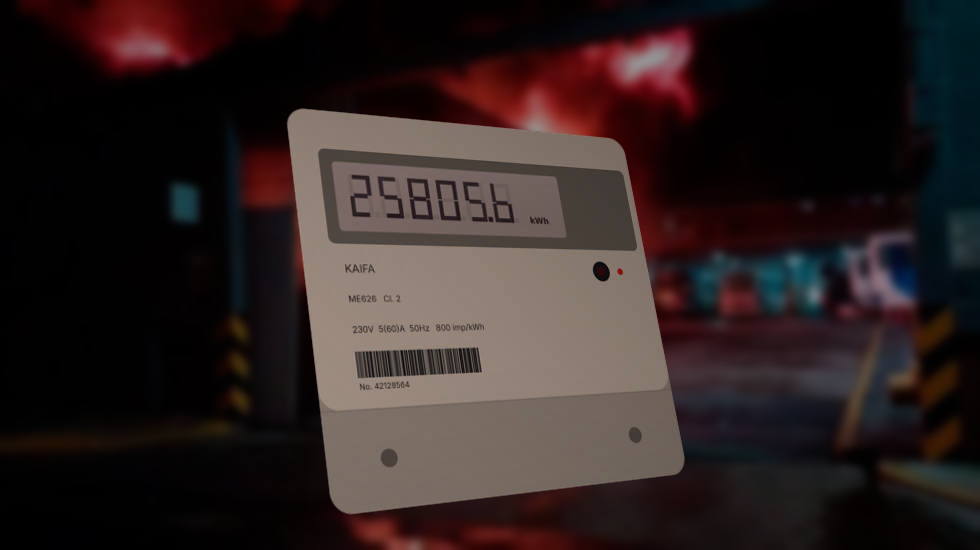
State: 25805.6 kWh
